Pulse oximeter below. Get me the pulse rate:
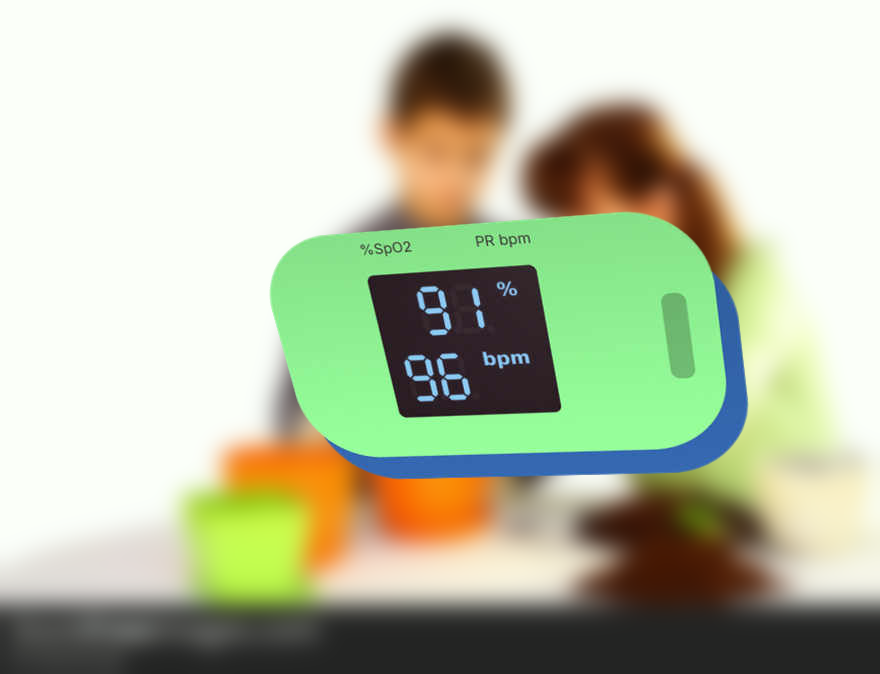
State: 96 bpm
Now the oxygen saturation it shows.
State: 91 %
